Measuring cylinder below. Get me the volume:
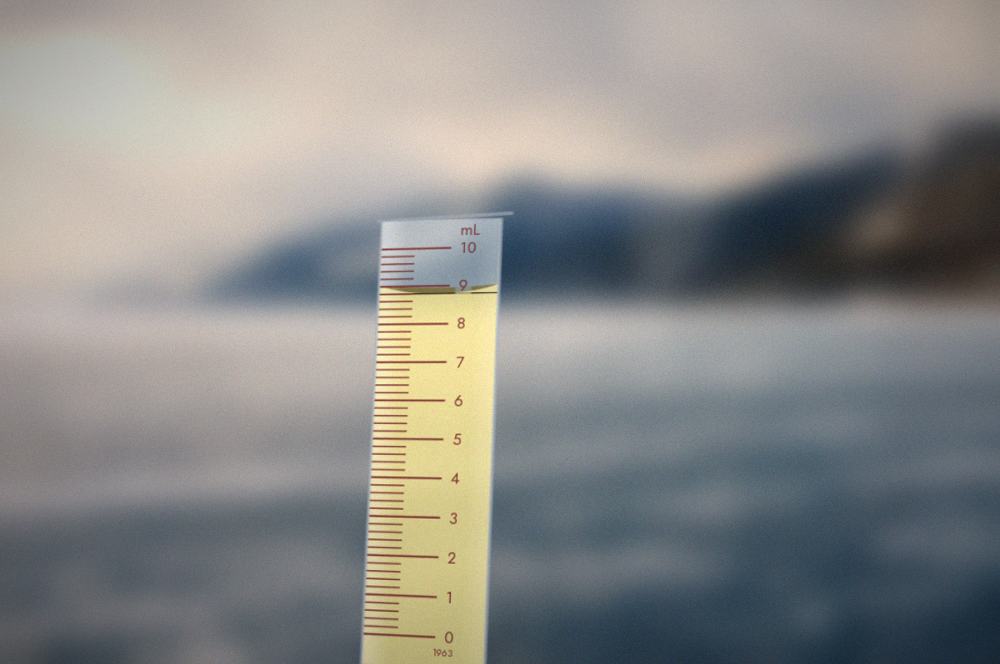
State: 8.8 mL
